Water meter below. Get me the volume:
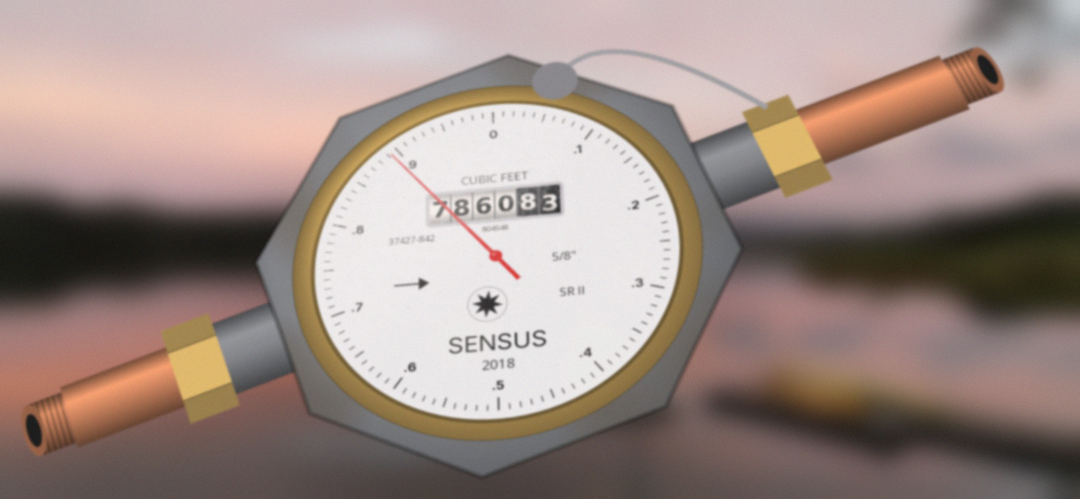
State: 786082.89 ft³
